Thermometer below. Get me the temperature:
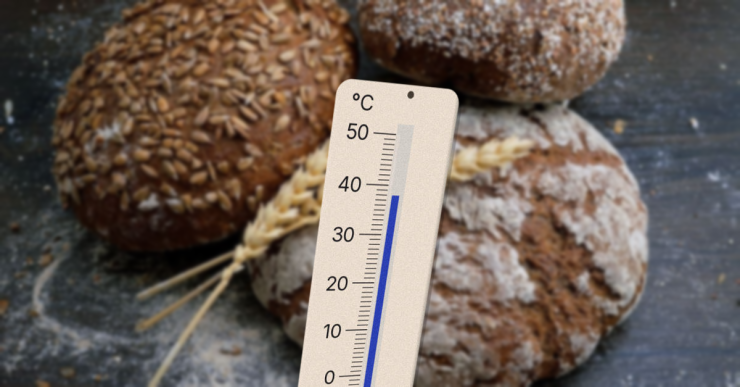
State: 38 °C
